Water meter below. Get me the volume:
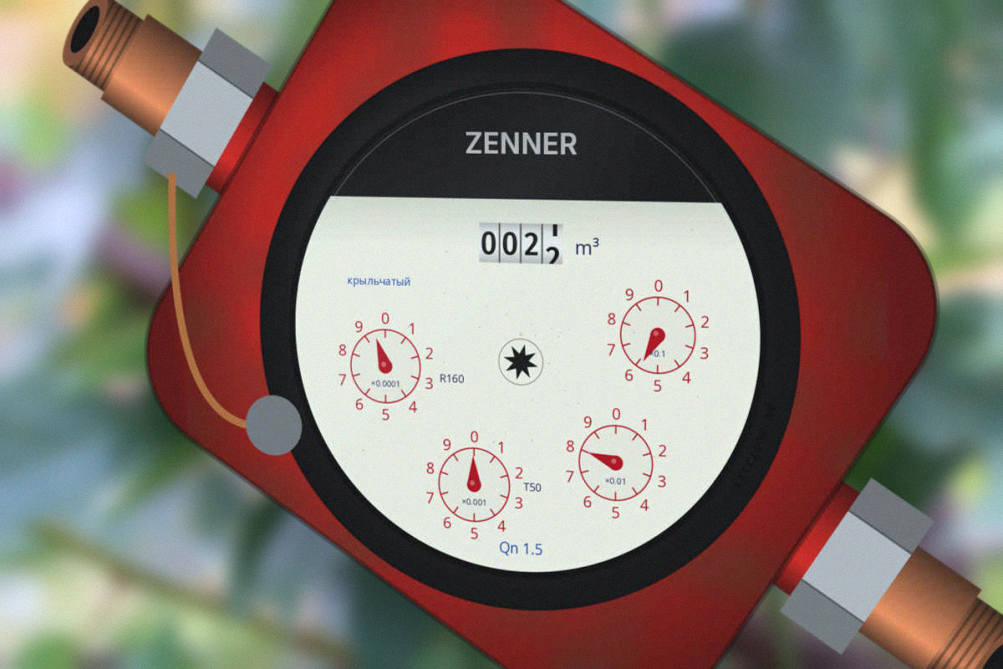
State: 21.5799 m³
